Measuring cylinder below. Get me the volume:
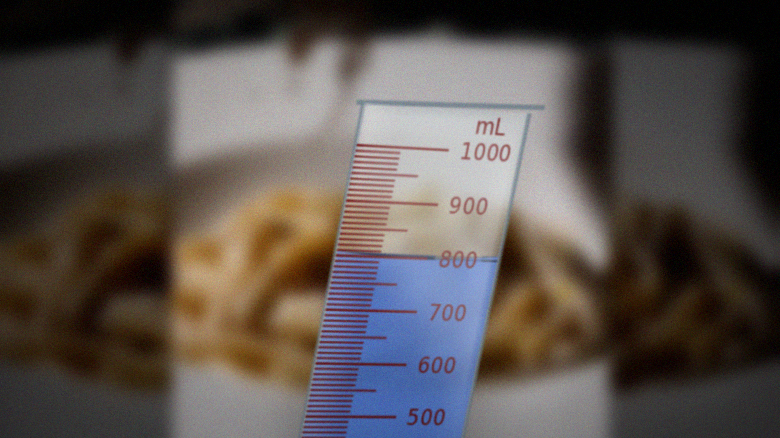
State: 800 mL
